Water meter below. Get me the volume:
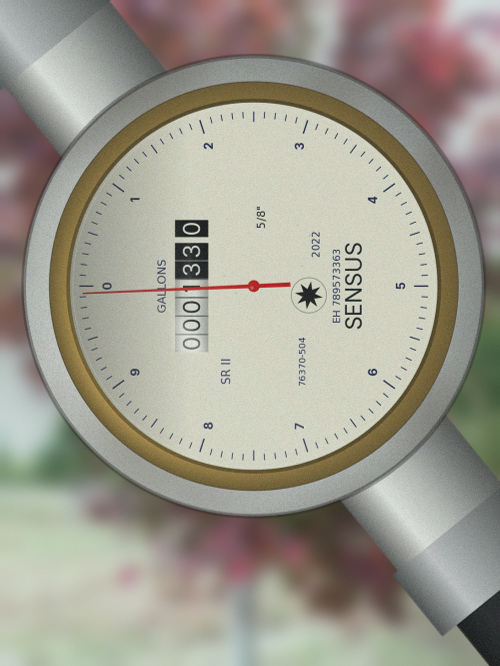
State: 1329.9 gal
